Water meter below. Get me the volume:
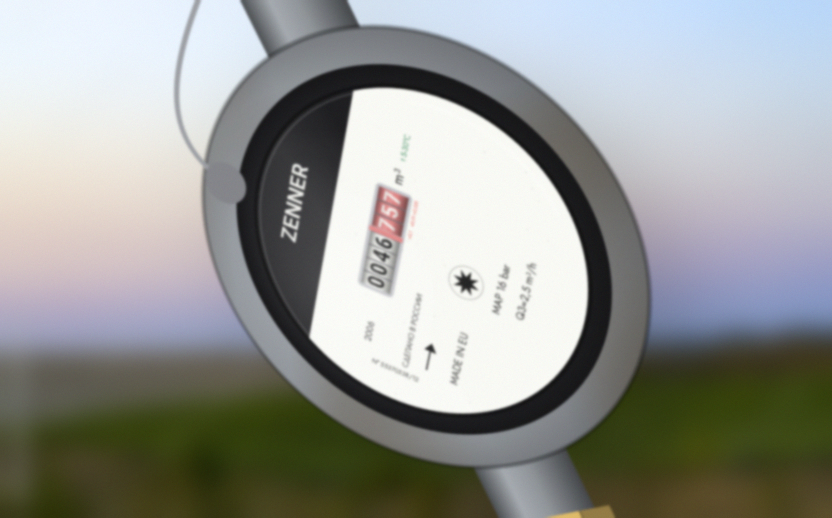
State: 46.757 m³
